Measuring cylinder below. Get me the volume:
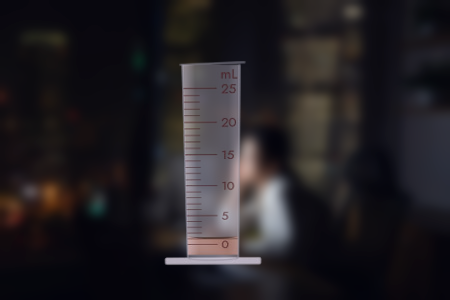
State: 1 mL
